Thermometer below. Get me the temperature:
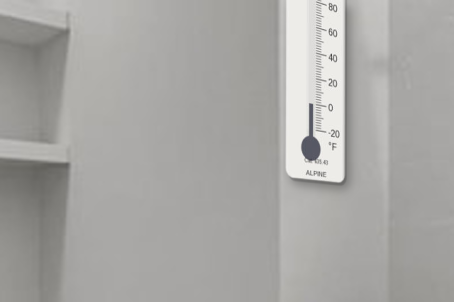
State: 0 °F
